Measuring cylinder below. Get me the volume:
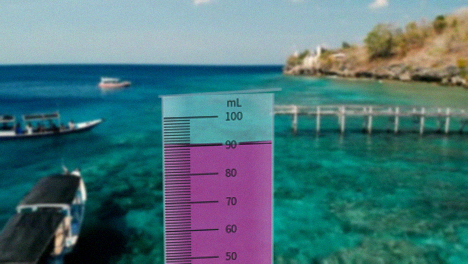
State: 90 mL
